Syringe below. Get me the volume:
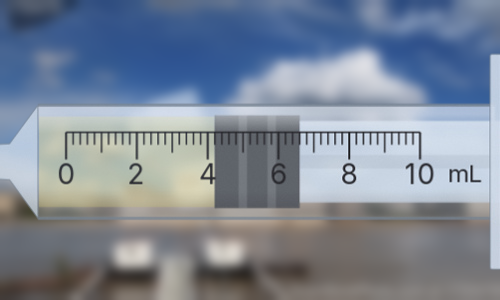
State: 4.2 mL
